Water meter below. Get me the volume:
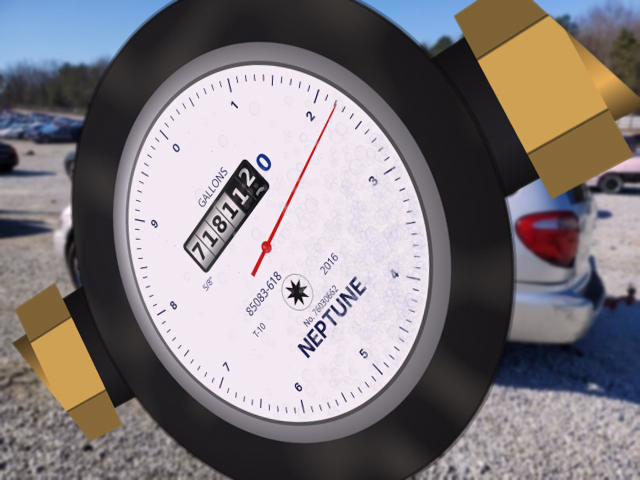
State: 7181122.2 gal
